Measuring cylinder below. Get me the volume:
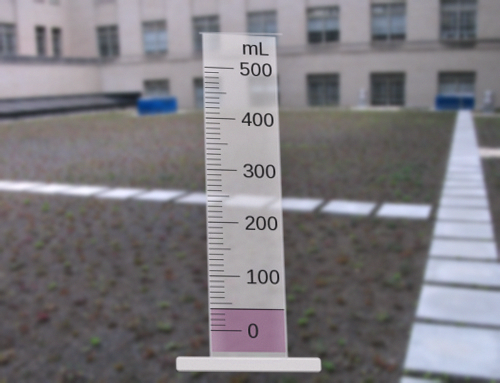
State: 40 mL
